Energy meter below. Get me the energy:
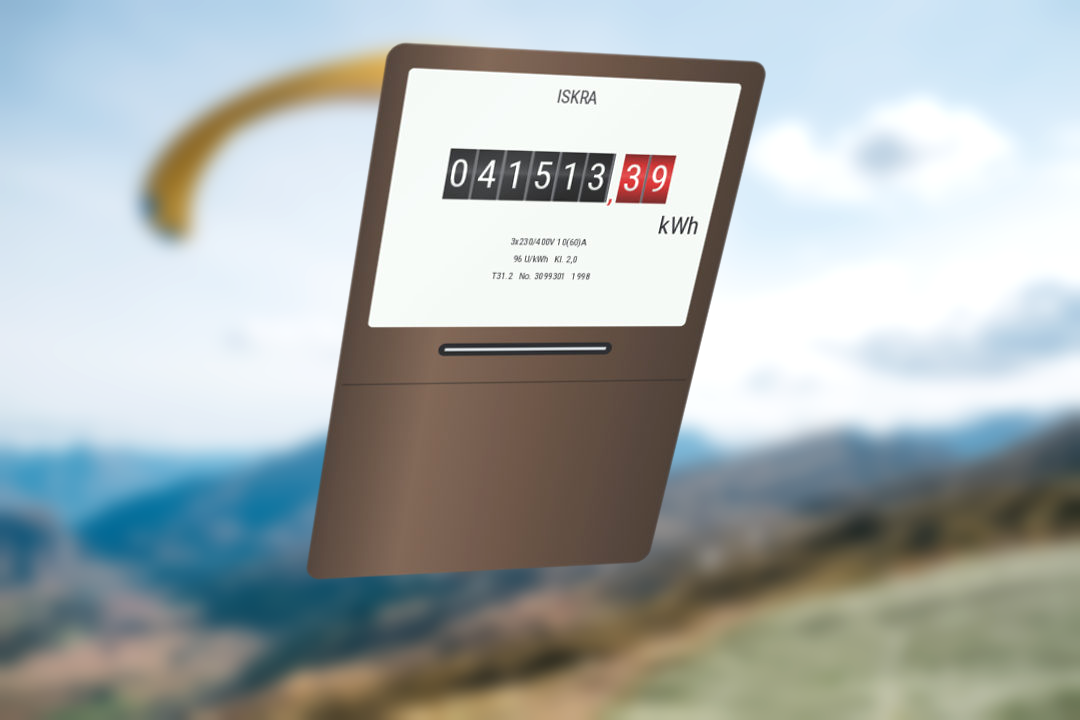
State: 41513.39 kWh
